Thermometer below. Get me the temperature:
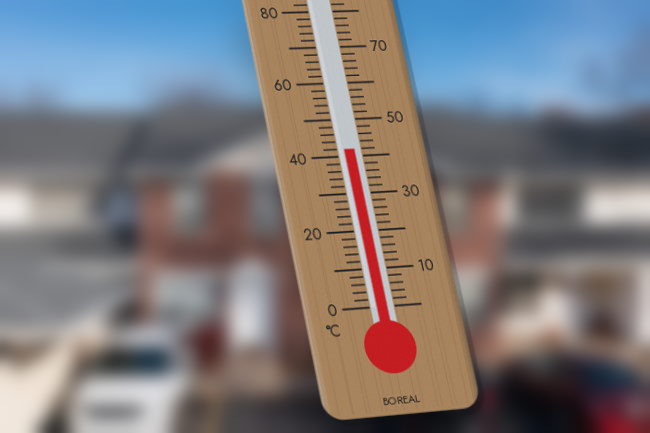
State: 42 °C
